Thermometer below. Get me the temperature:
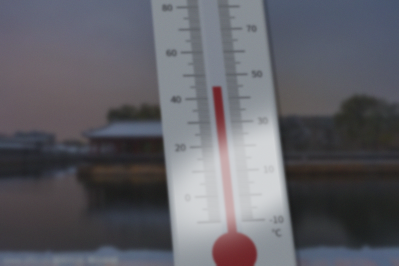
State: 45 °C
